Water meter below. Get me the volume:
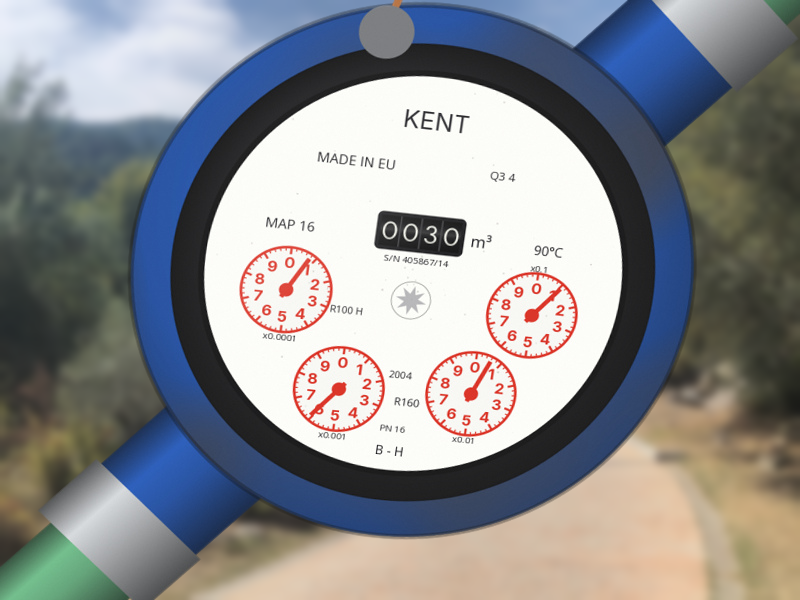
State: 30.1060 m³
